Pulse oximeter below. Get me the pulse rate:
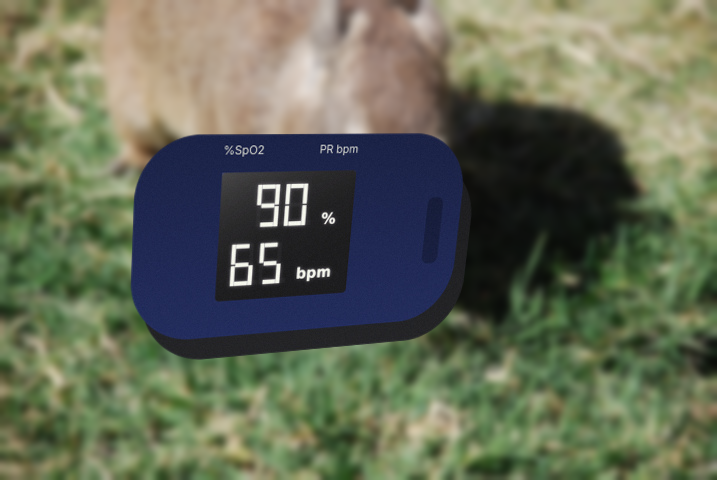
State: 65 bpm
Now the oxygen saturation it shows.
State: 90 %
